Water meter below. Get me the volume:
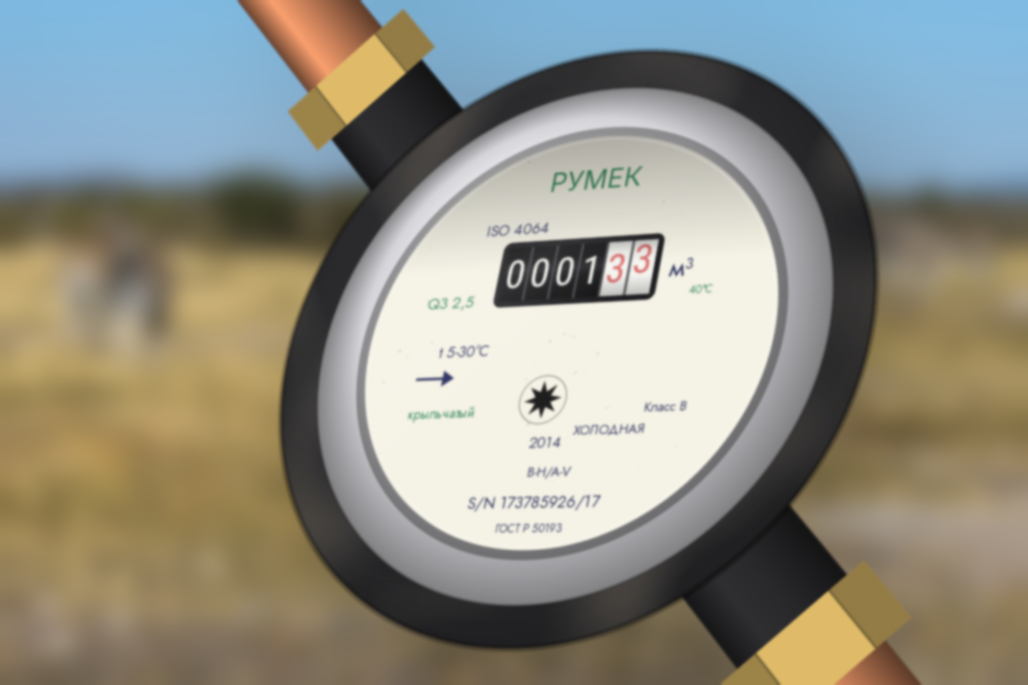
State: 1.33 m³
